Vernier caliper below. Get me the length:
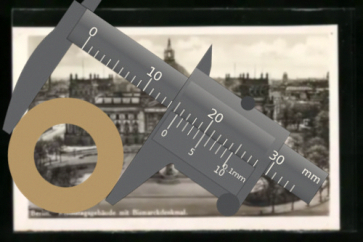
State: 15.6 mm
